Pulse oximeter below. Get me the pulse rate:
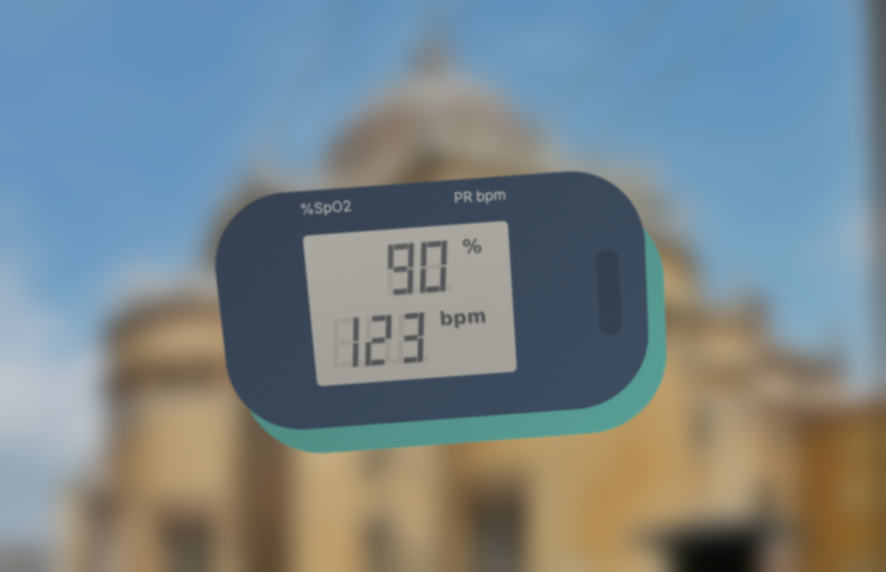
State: 123 bpm
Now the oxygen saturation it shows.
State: 90 %
